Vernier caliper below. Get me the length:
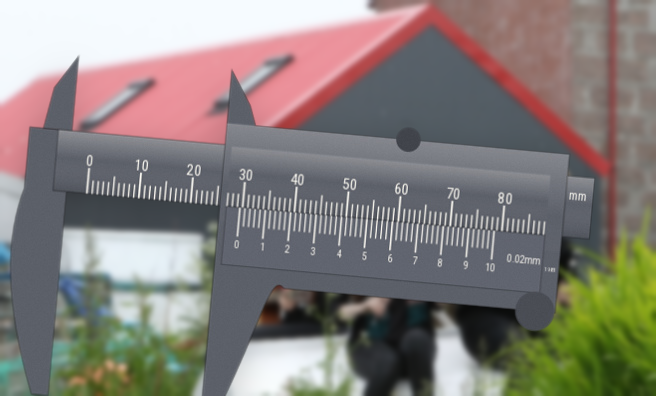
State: 29.5 mm
